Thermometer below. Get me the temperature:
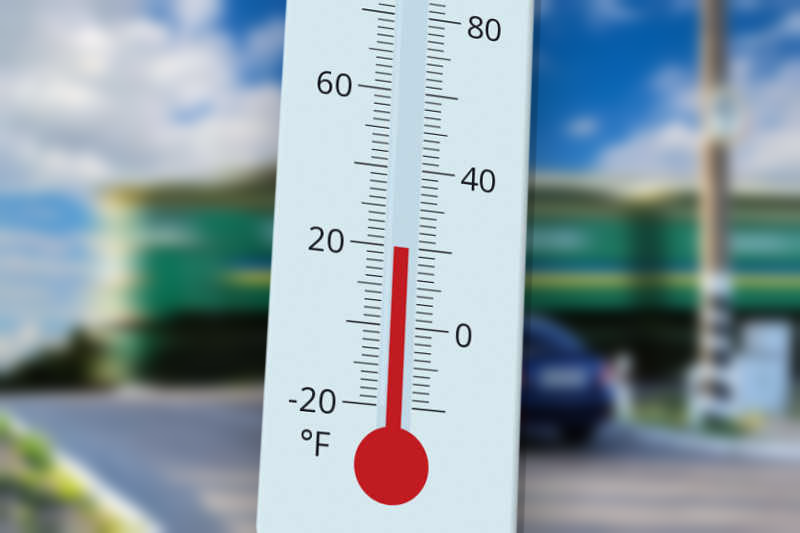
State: 20 °F
